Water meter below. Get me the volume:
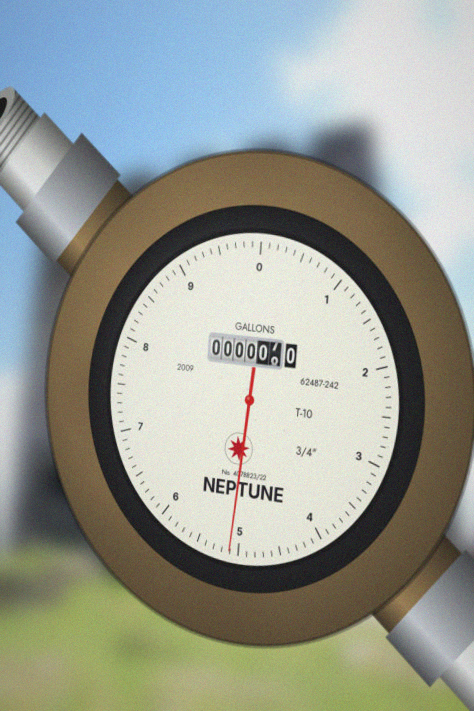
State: 75.1 gal
